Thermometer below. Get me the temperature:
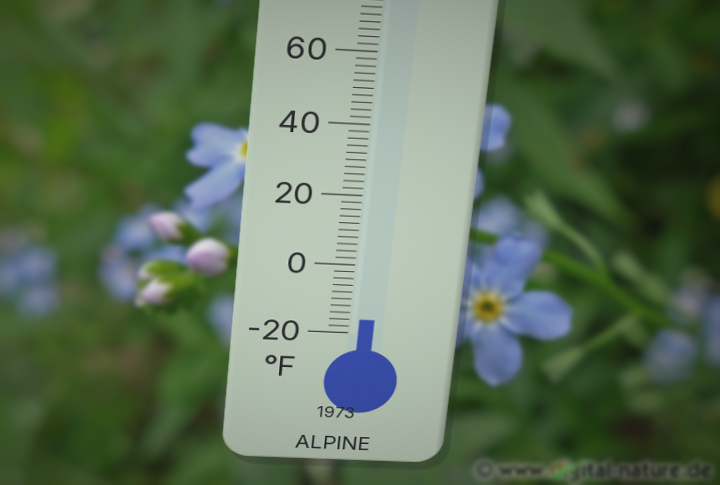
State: -16 °F
